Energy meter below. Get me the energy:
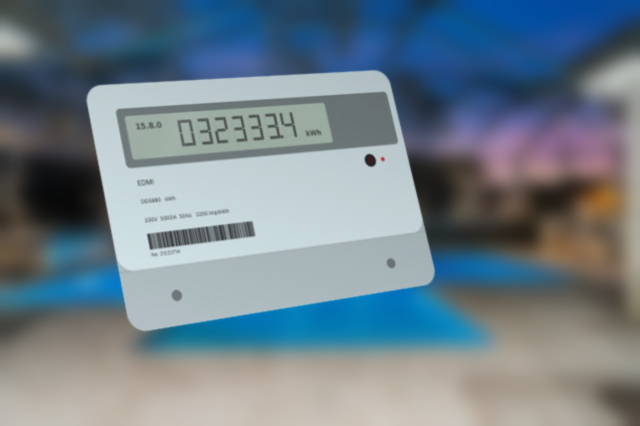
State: 32333.4 kWh
